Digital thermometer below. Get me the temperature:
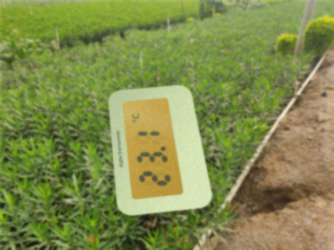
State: 23.1 °C
